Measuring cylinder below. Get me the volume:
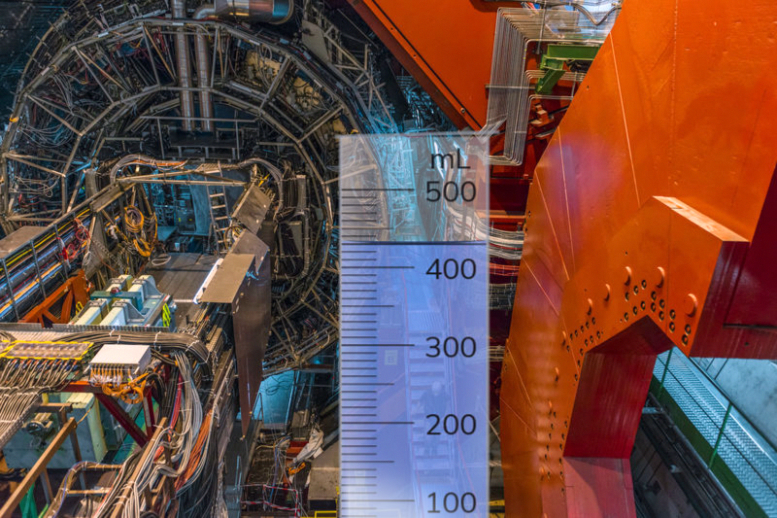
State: 430 mL
